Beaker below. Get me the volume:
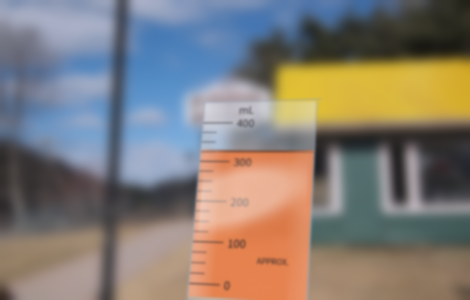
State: 325 mL
